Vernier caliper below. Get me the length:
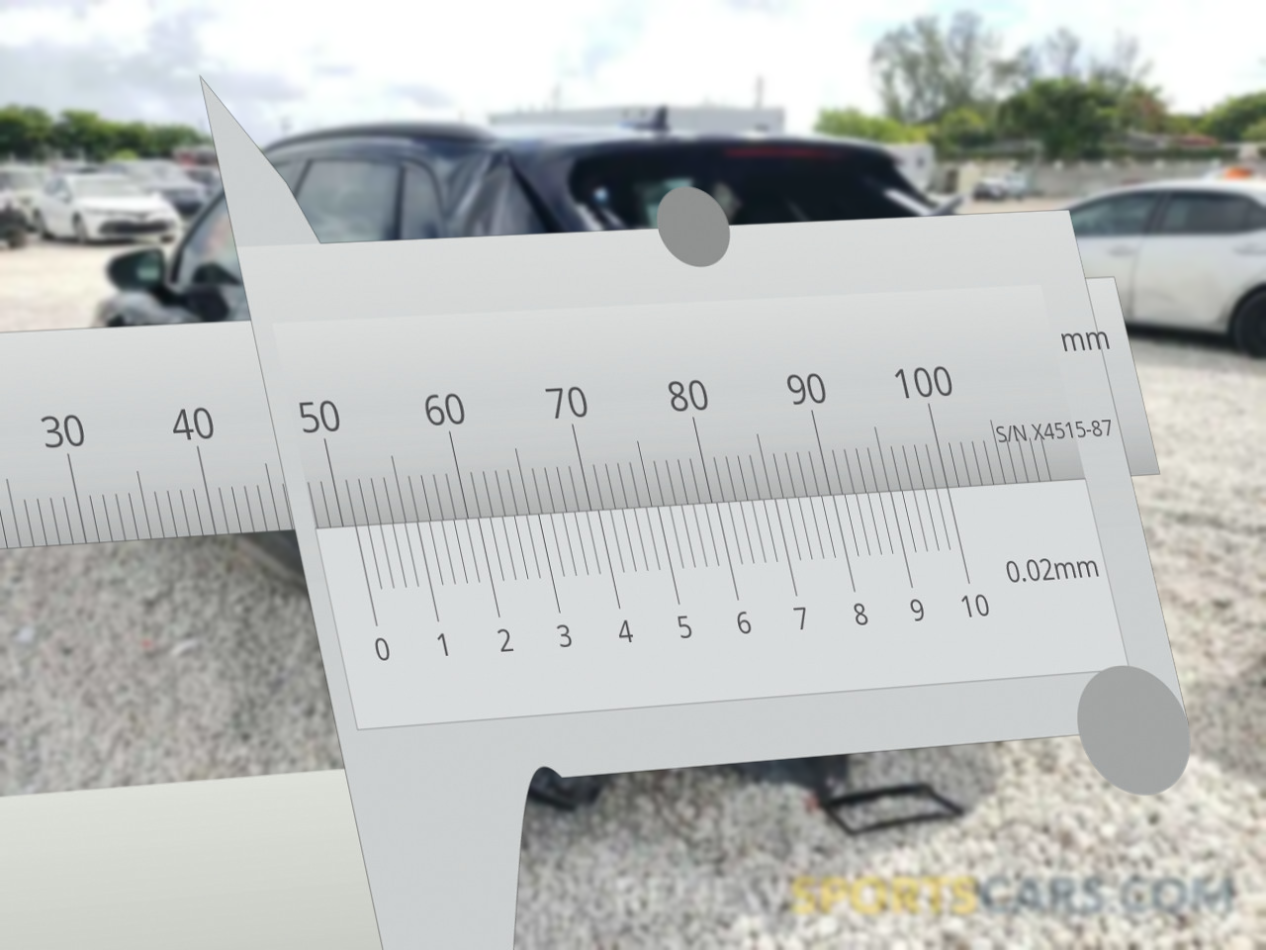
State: 51.0 mm
